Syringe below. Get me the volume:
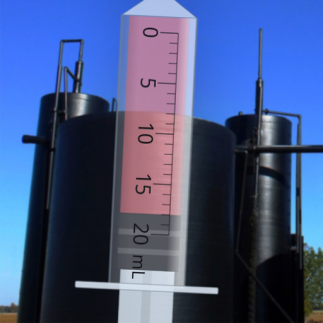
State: 18 mL
